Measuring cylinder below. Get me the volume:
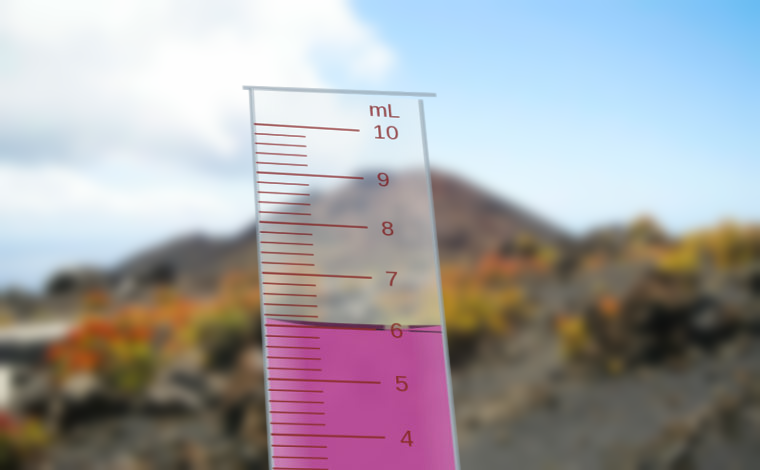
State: 6 mL
